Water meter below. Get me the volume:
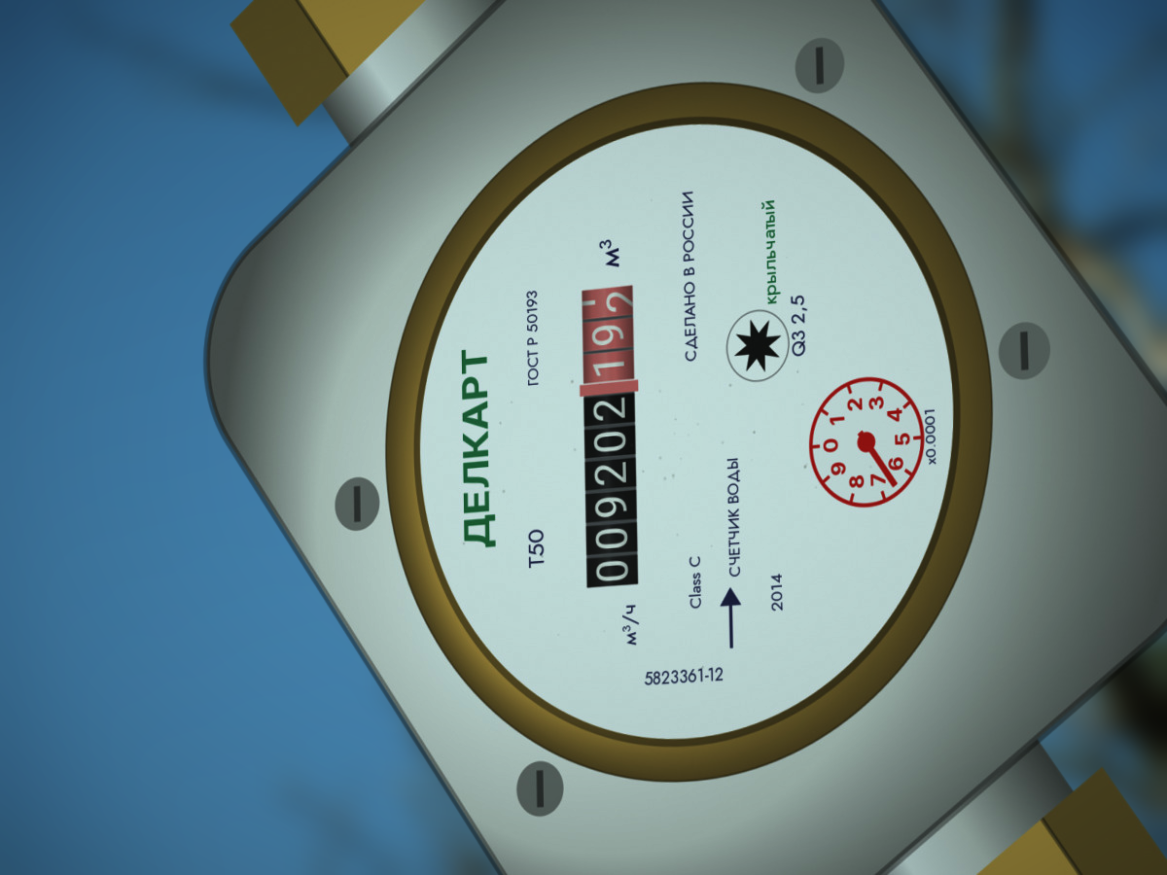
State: 9202.1916 m³
